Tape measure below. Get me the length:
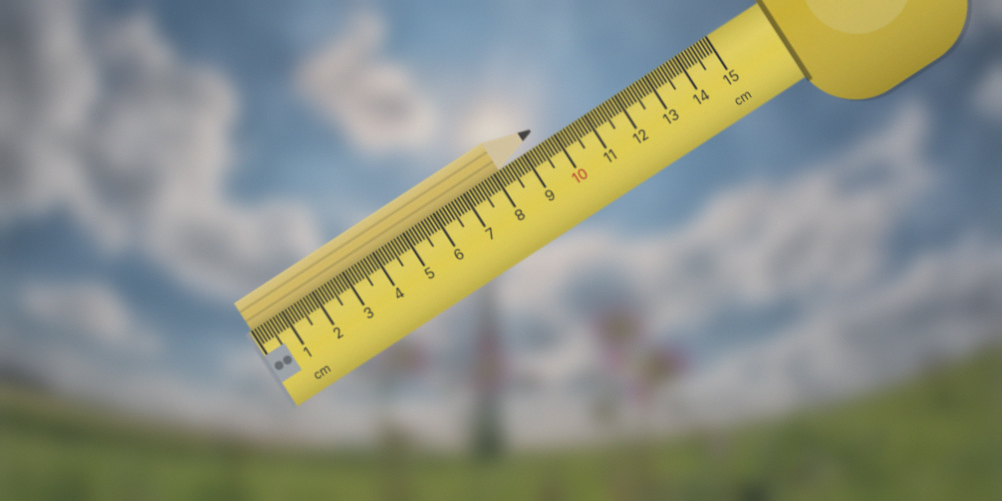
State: 9.5 cm
